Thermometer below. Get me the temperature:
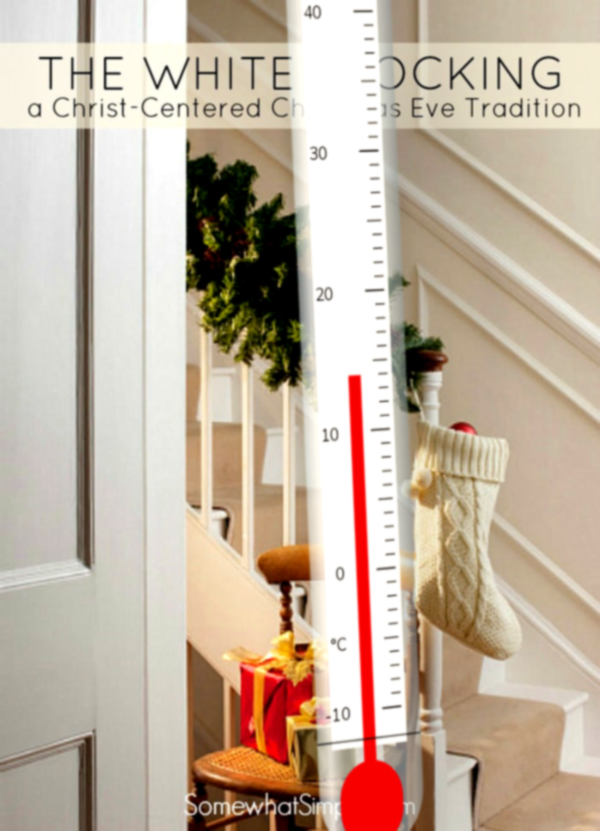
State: 14 °C
